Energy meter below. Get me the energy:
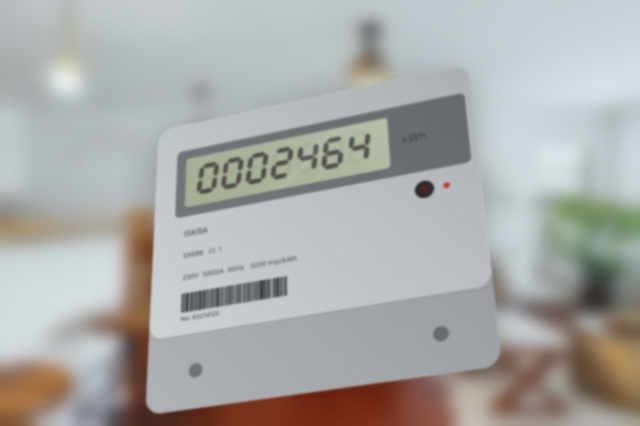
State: 2464 kWh
